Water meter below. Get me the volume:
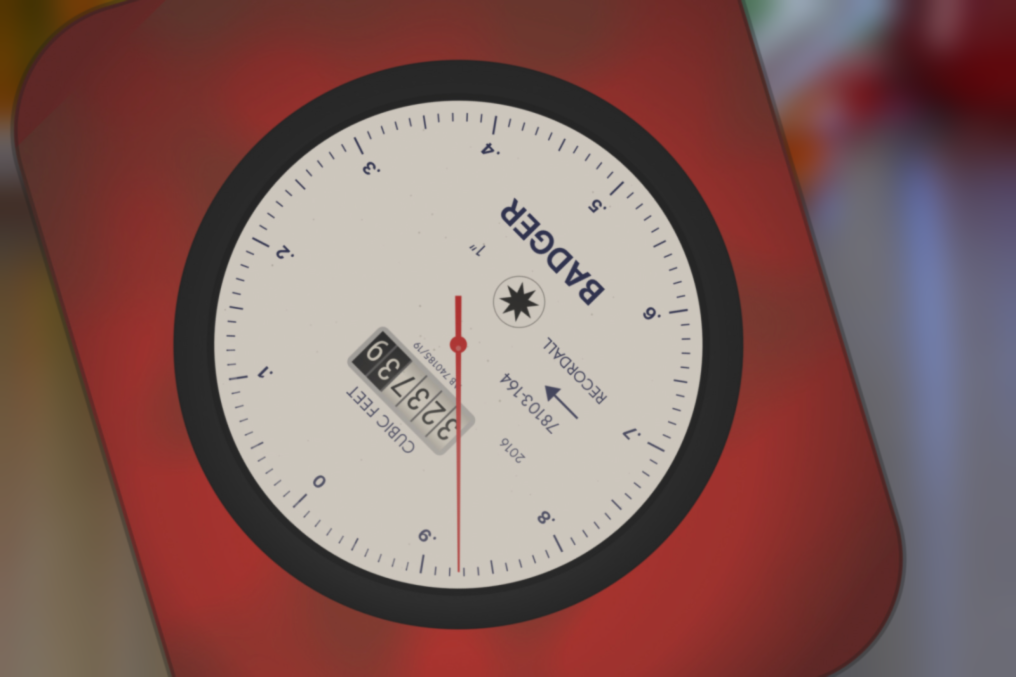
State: 323738.87 ft³
